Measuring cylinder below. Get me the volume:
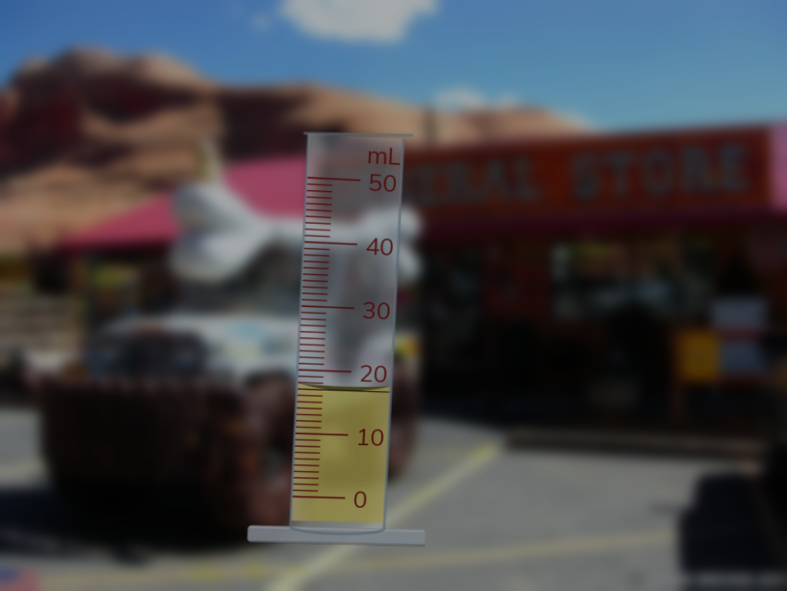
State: 17 mL
